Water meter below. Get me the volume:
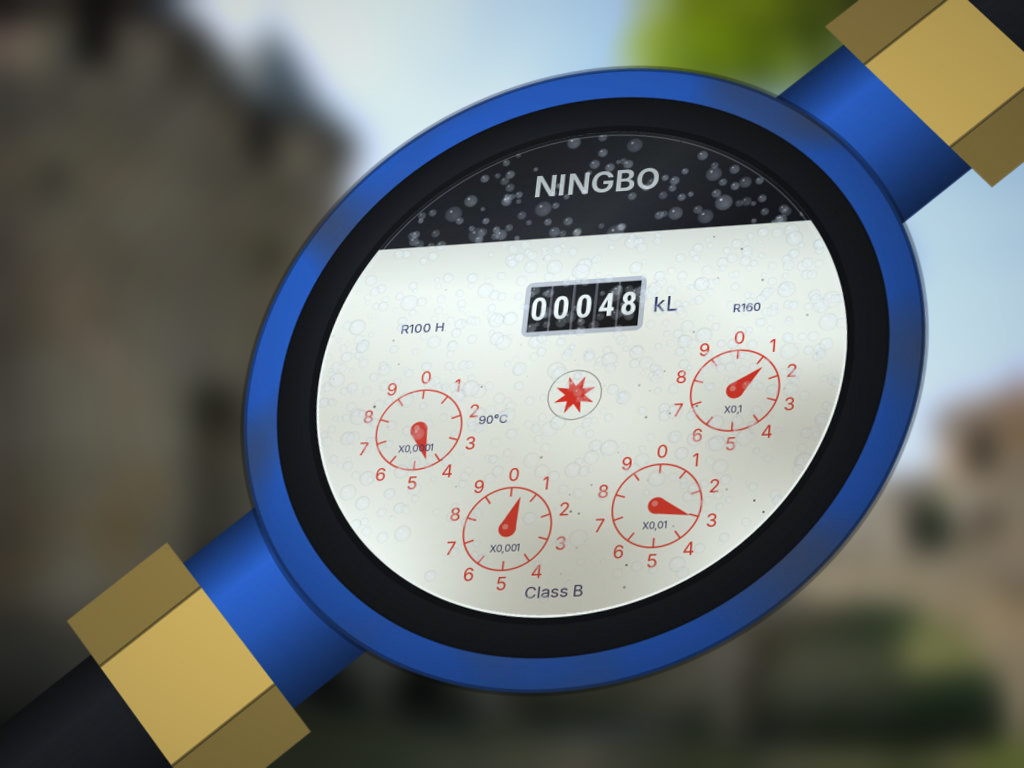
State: 48.1304 kL
